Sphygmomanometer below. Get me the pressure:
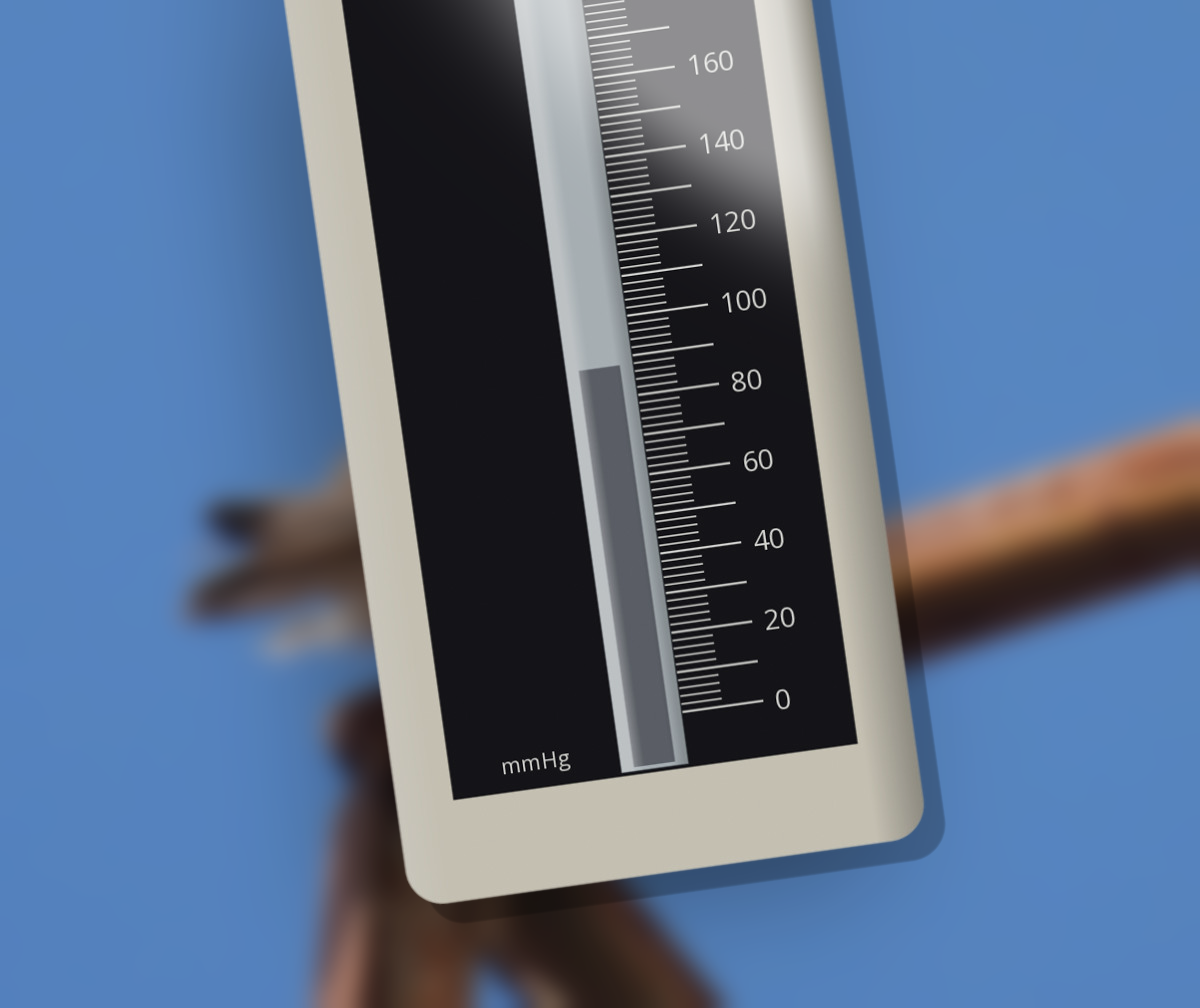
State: 88 mmHg
